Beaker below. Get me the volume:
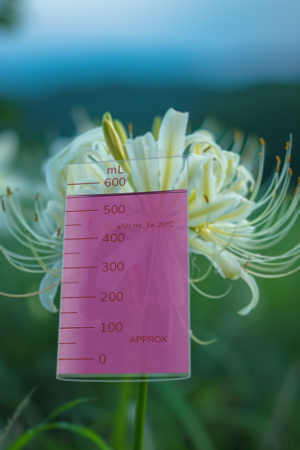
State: 550 mL
